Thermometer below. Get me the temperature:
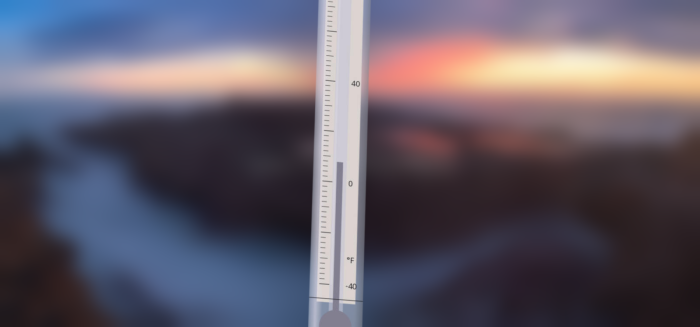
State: 8 °F
